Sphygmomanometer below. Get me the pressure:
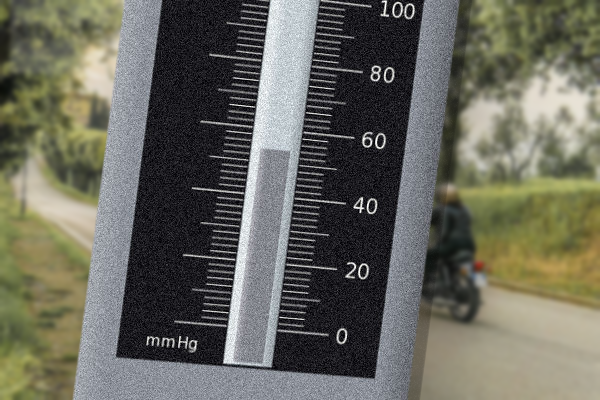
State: 54 mmHg
